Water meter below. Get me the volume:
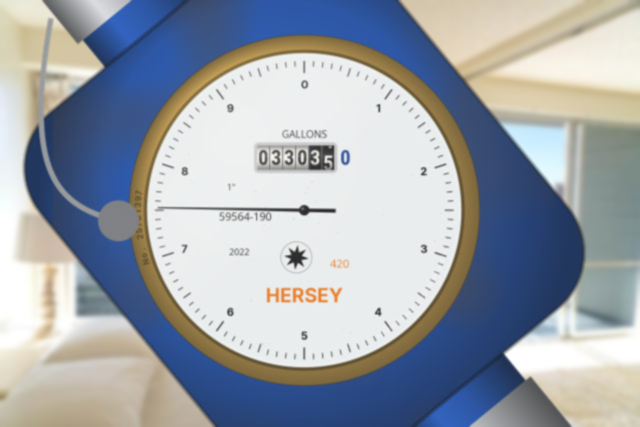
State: 330347.5 gal
